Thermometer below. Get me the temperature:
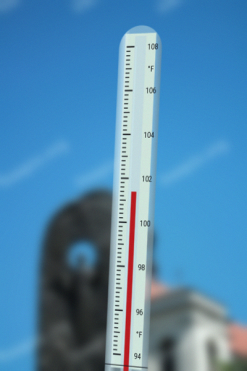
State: 101.4 °F
